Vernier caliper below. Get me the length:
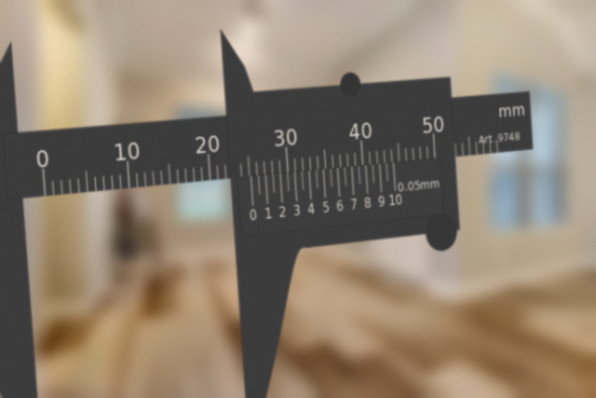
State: 25.2 mm
